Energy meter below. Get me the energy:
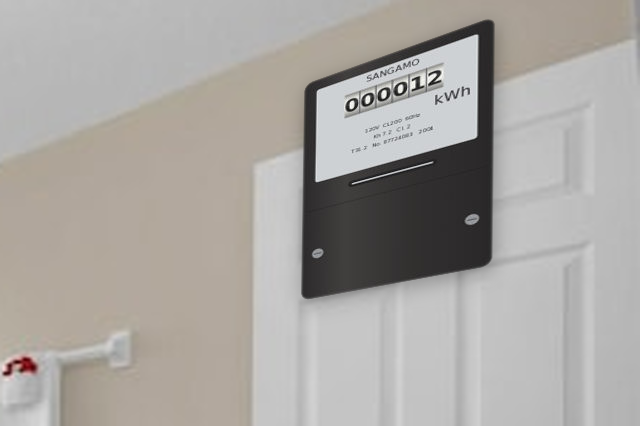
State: 12 kWh
